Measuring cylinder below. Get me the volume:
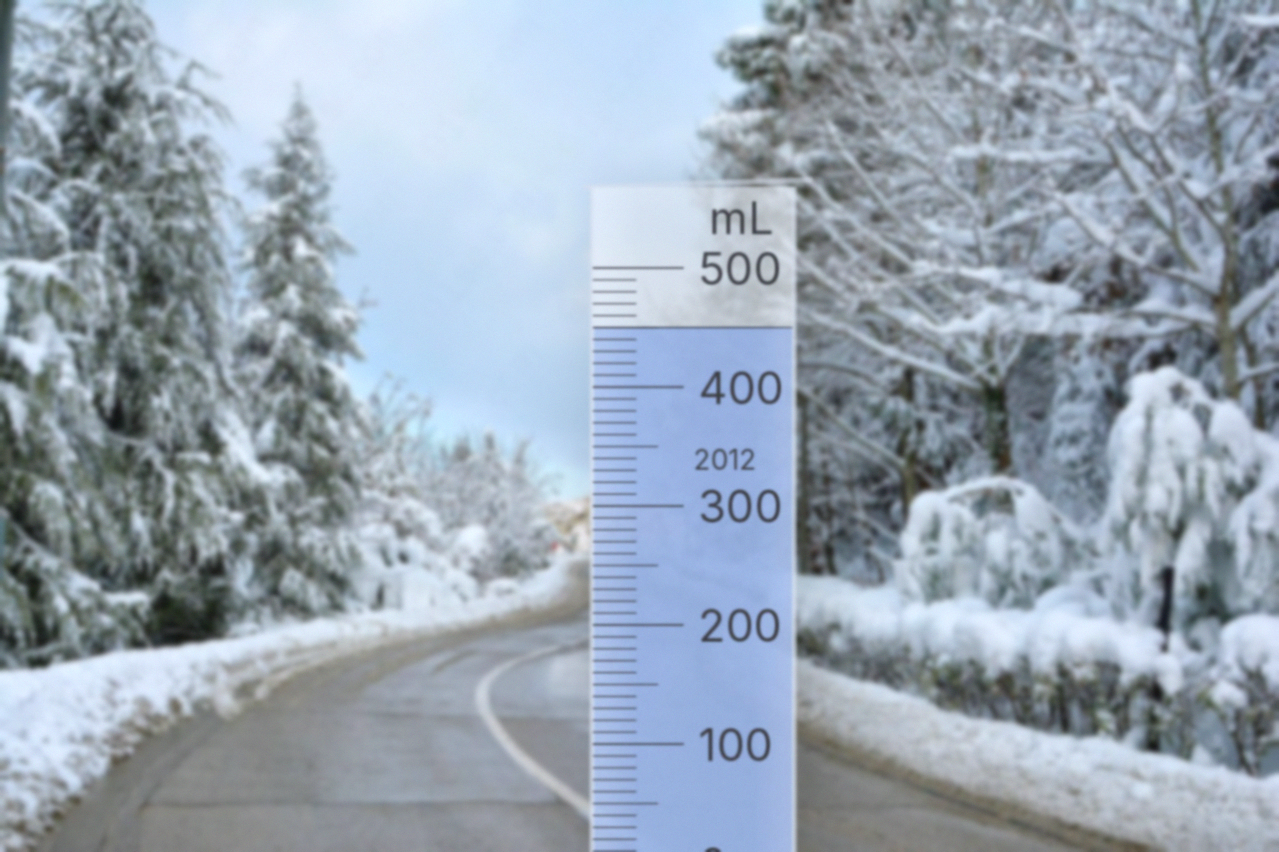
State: 450 mL
